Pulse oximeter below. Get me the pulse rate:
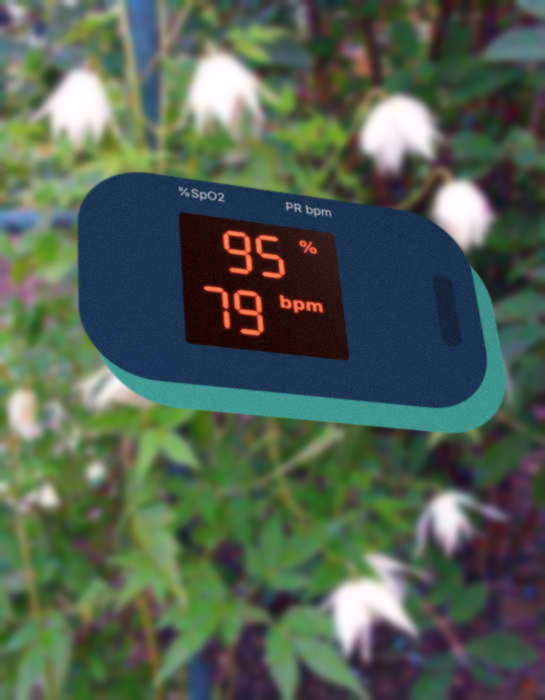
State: 79 bpm
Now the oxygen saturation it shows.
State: 95 %
